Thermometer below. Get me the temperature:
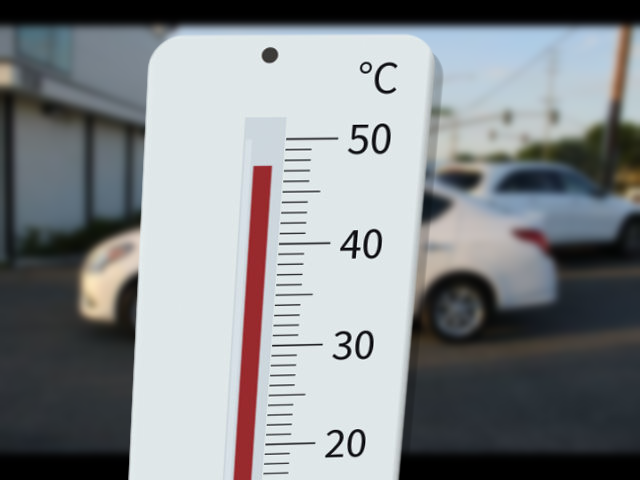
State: 47.5 °C
